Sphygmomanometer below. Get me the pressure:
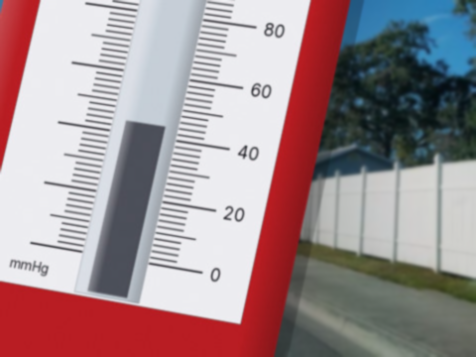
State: 44 mmHg
